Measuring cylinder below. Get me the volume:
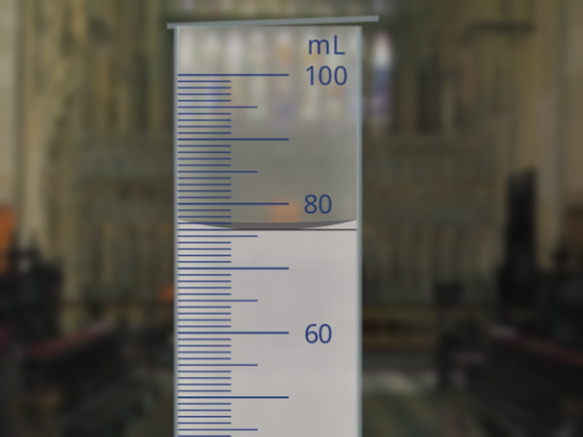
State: 76 mL
